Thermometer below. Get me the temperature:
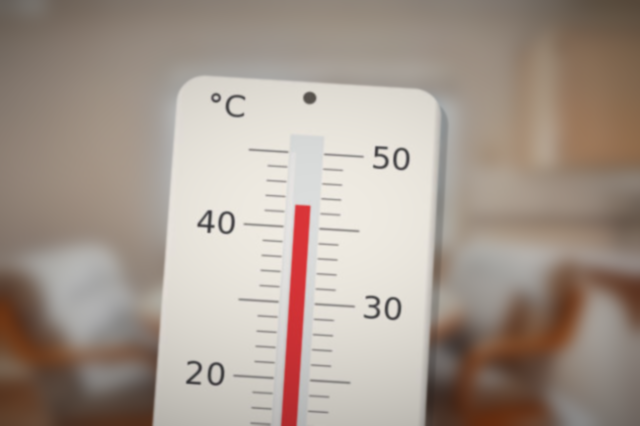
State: 43 °C
